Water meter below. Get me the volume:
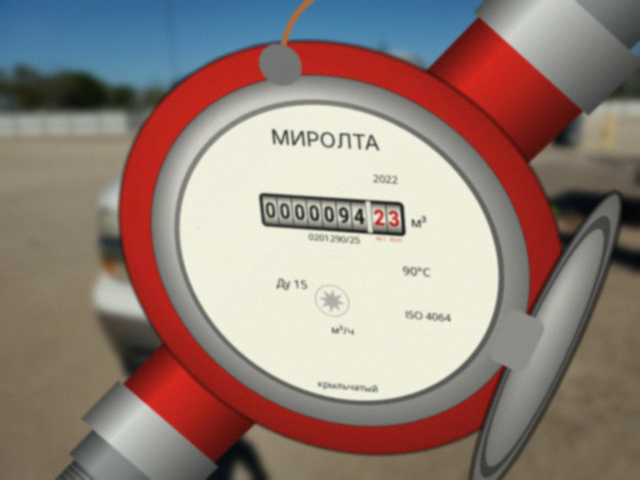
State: 94.23 m³
